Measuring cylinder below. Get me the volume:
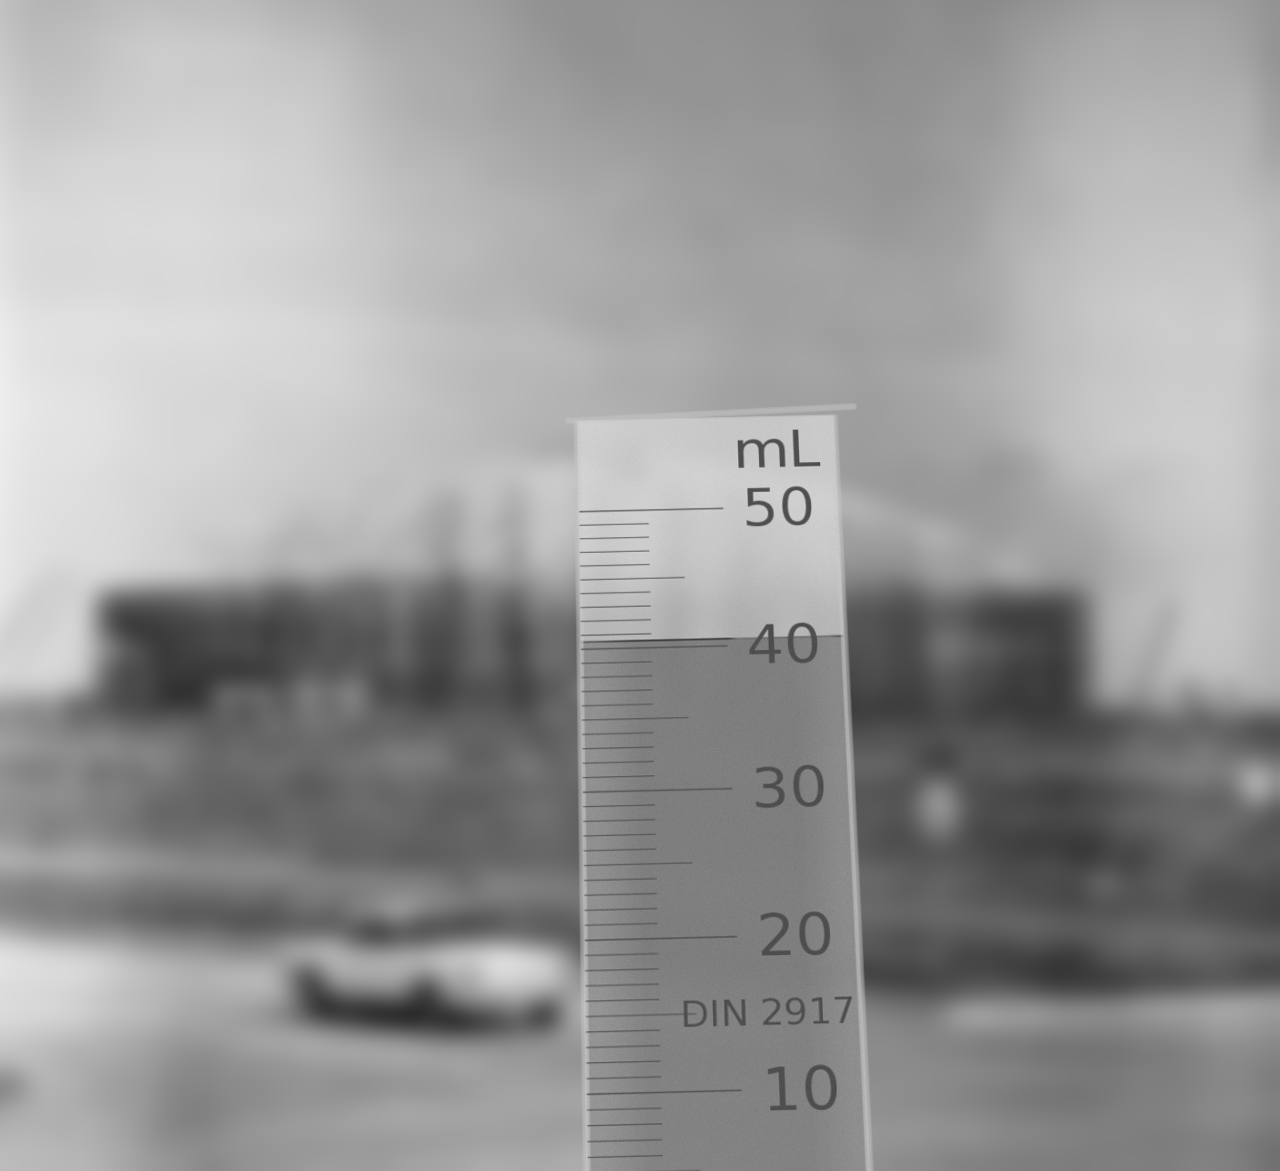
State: 40.5 mL
